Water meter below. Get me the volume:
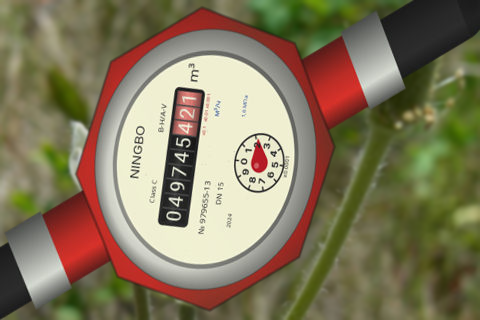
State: 49745.4212 m³
